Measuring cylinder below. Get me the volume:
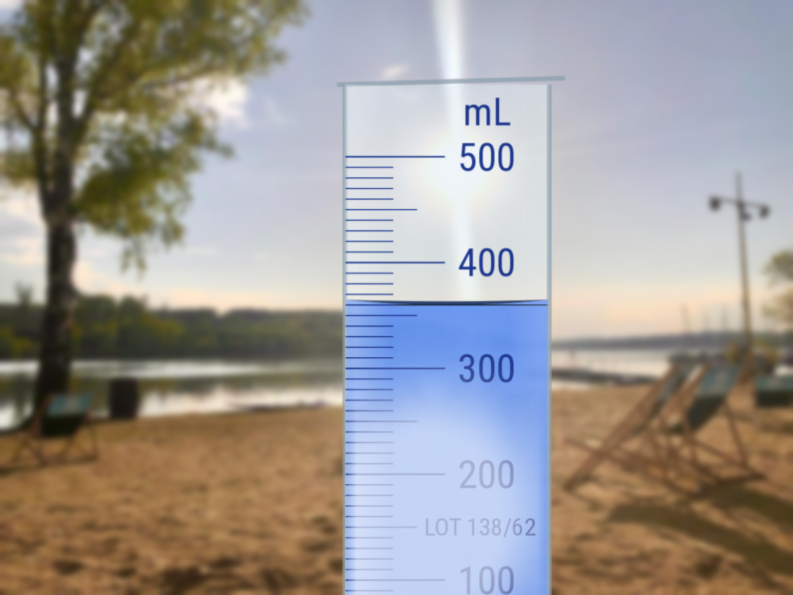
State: 360 mL
